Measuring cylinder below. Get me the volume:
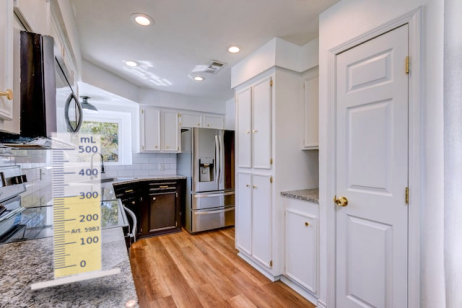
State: 300 mL
